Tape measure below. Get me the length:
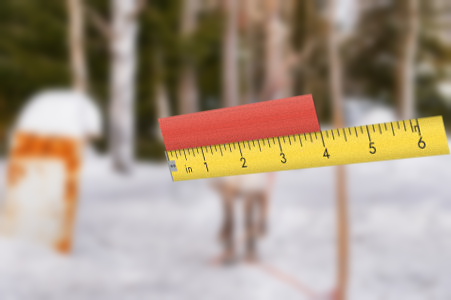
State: 4 in
